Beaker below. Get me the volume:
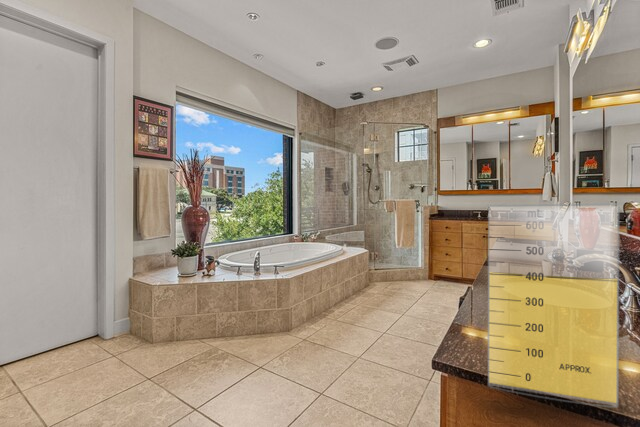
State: 400 mL
